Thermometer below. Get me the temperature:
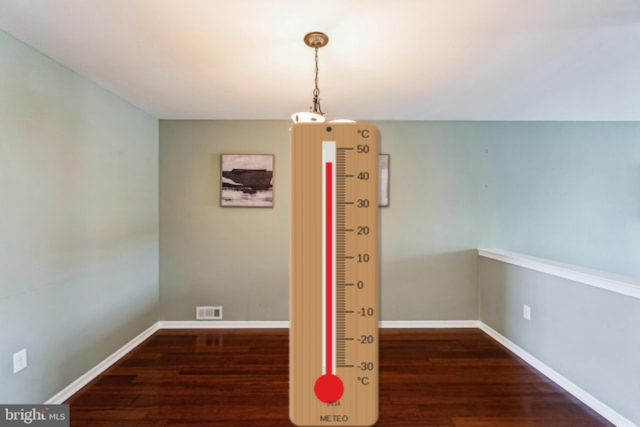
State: 45 °C
